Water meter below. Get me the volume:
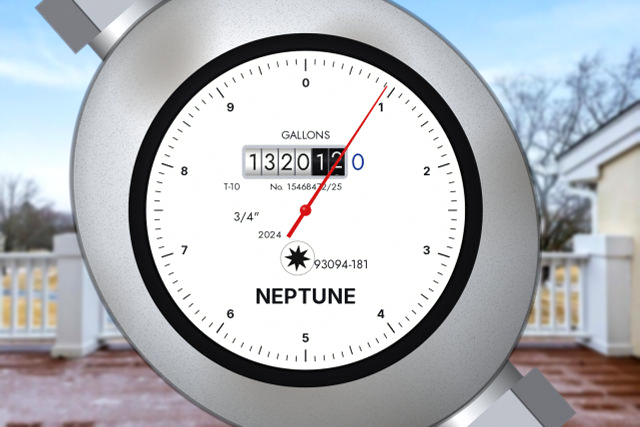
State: 1320120.9 gal
